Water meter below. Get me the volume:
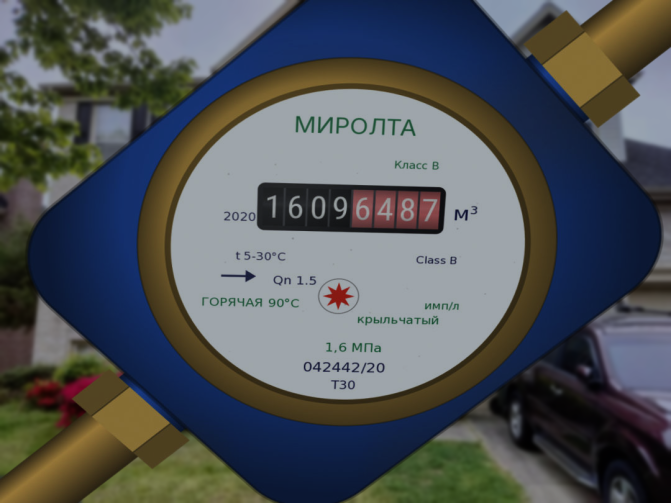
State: 1609.6487 m³
